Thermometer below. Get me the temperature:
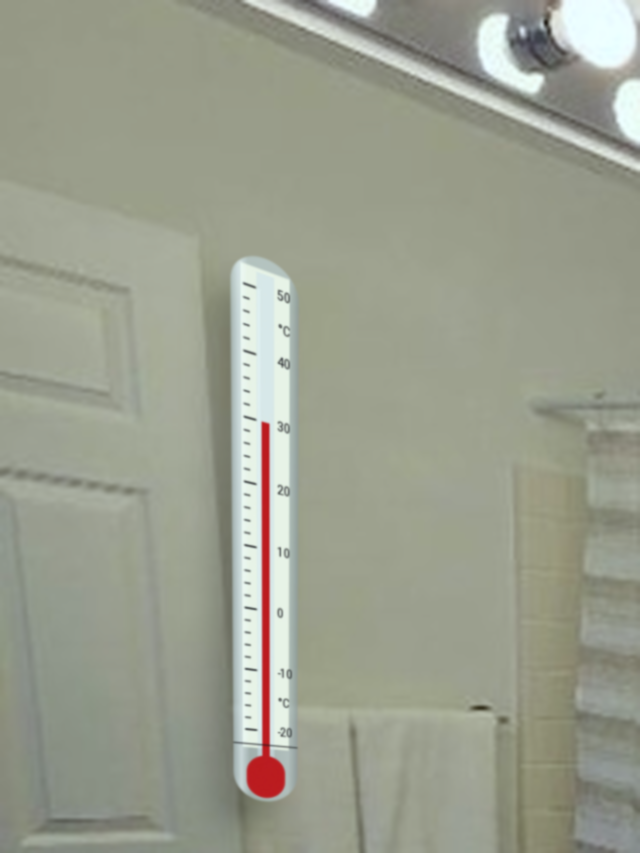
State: 30 °C
